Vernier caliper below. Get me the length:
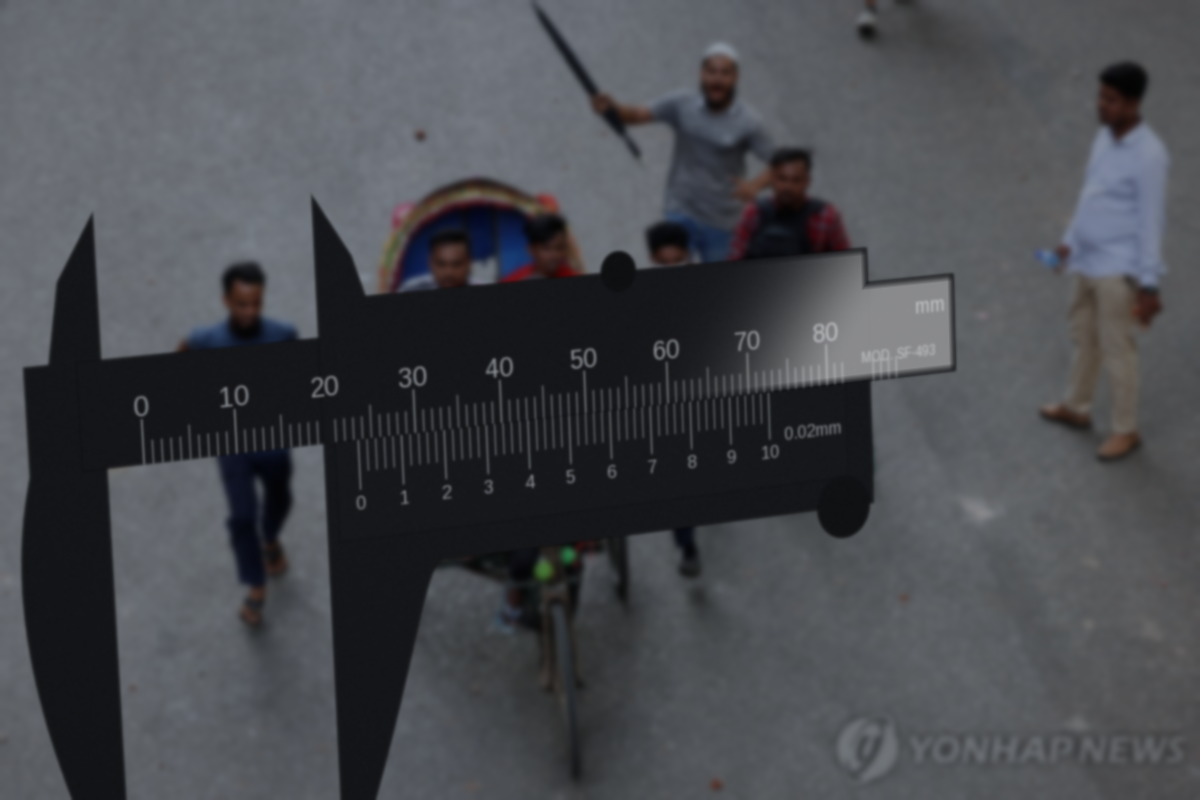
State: 23.5 mm
